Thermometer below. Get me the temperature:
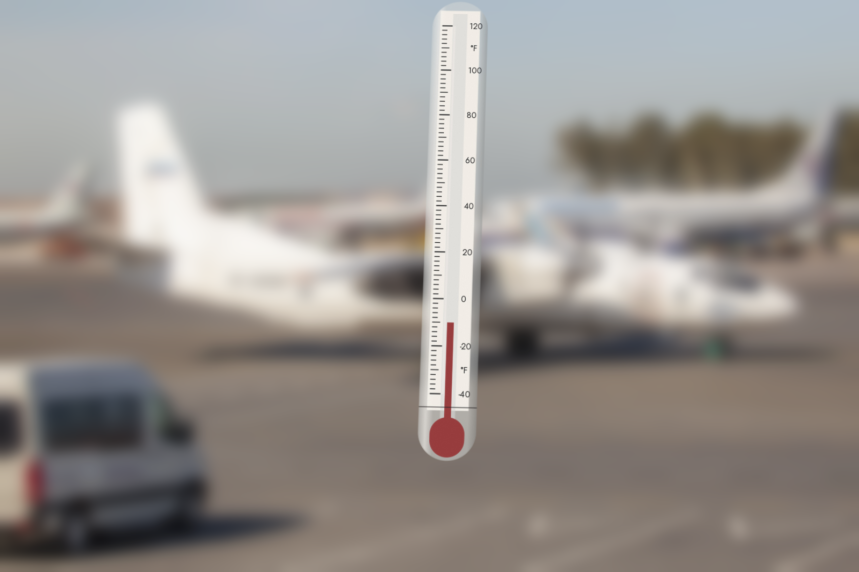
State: -10 °F
